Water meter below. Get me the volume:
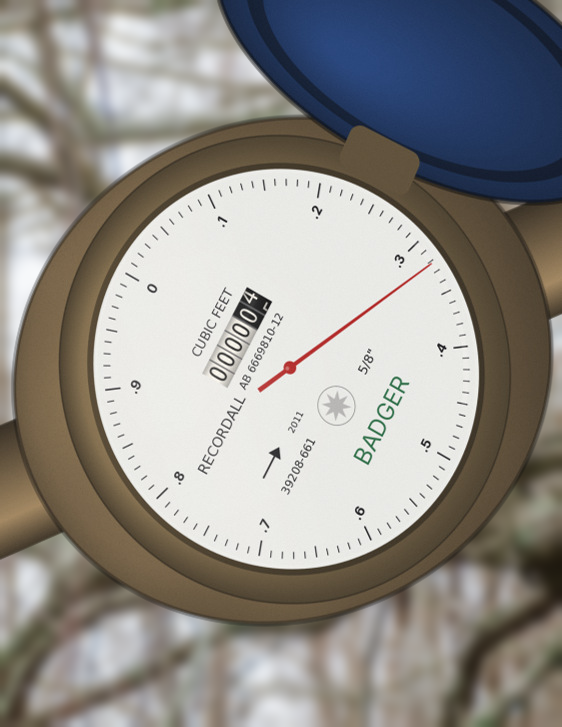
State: 4.32 ft³
